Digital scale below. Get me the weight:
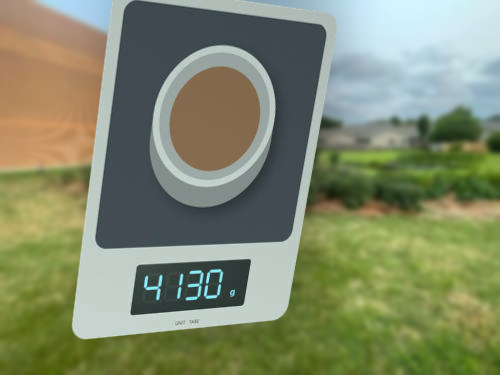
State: 4130 g
